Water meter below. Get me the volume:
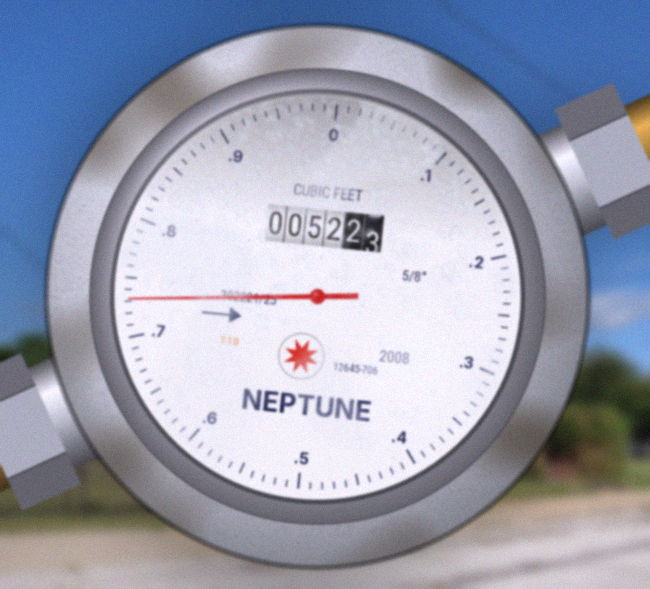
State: 5222.73 ft³
